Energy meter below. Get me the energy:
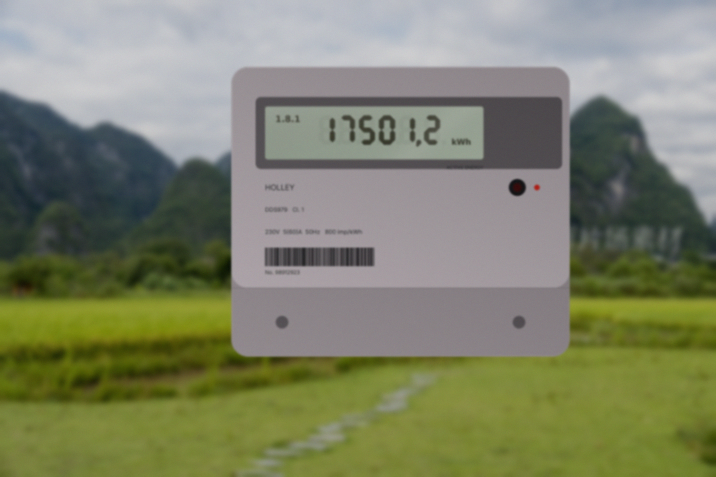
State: 17501.2 kWh
